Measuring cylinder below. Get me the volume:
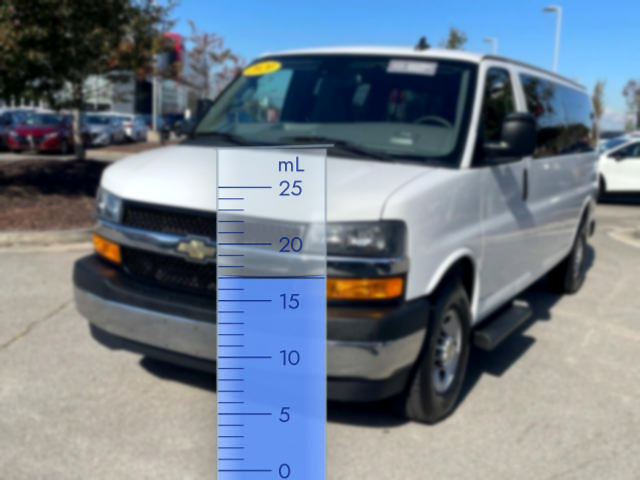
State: 17 mL
